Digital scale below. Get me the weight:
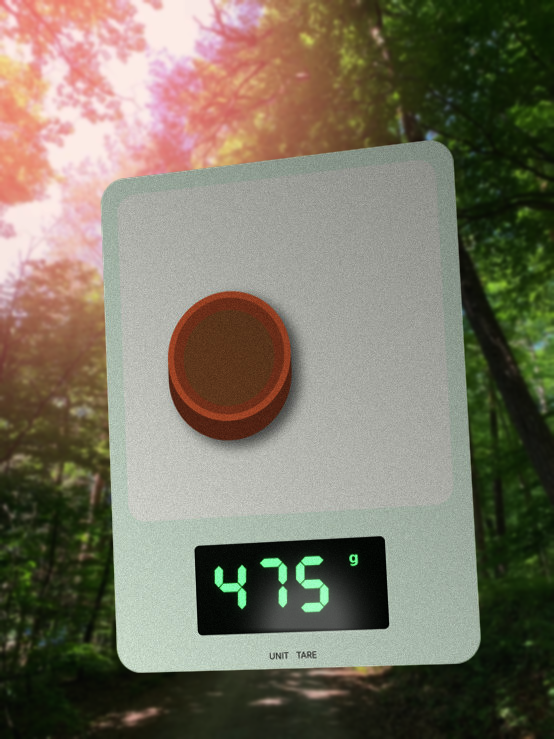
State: 475 g
